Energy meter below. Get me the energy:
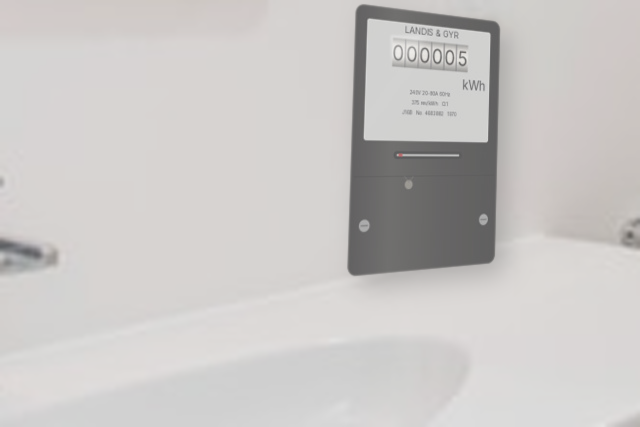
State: 5 kWh
